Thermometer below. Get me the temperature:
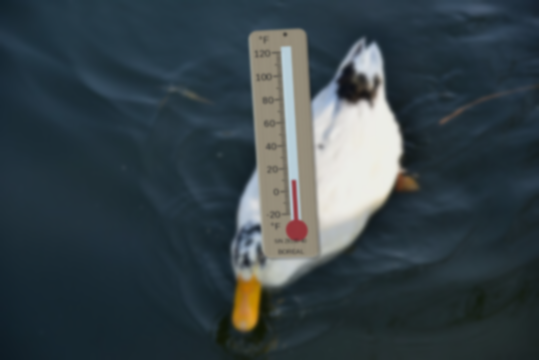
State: 10 °F
